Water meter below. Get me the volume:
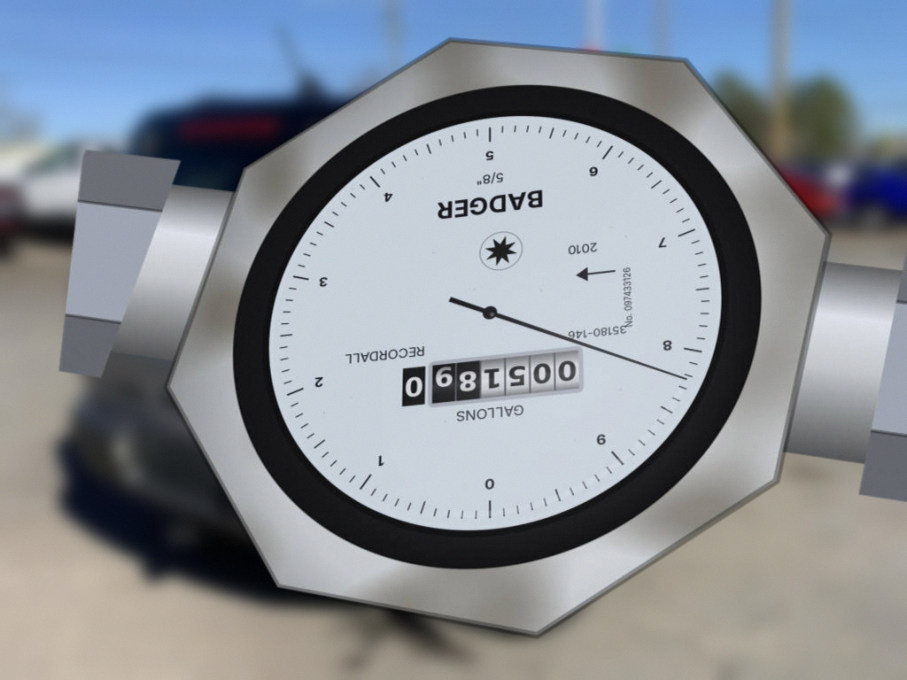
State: 51888.2 gal
